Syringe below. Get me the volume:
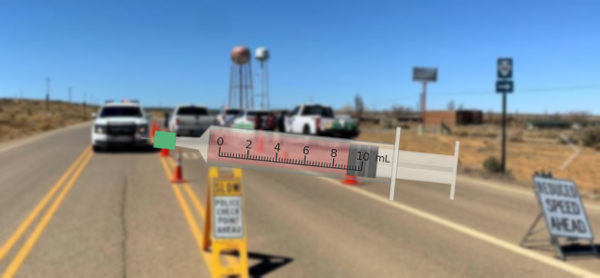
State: 9 mL
